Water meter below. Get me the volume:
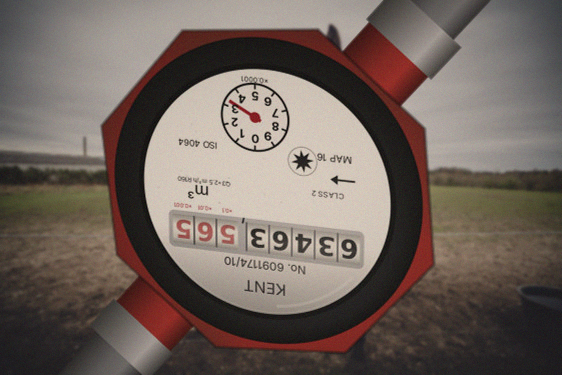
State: 63463.5653 m³
